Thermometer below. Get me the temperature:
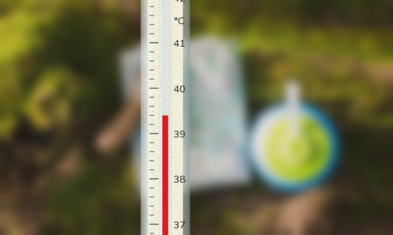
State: 39.4 °C
